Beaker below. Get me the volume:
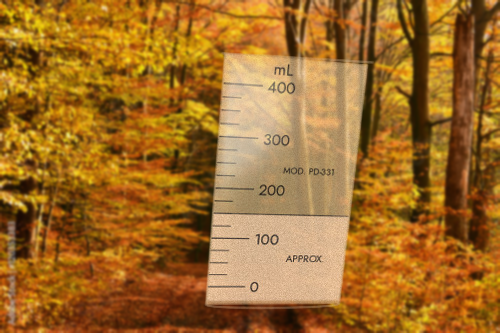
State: 150 mL
